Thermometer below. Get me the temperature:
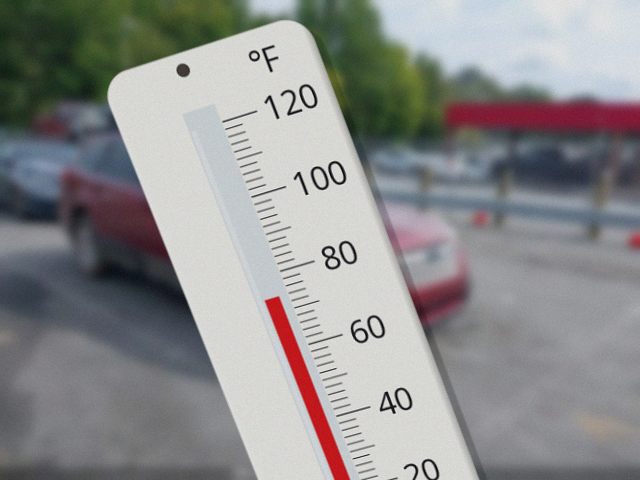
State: 74 °F
